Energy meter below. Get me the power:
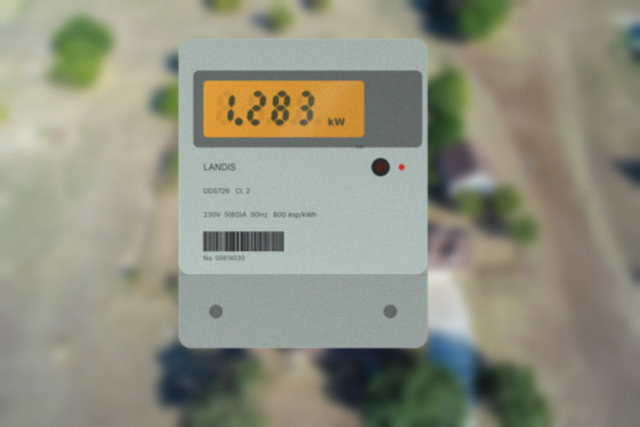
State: 1.283 kW
